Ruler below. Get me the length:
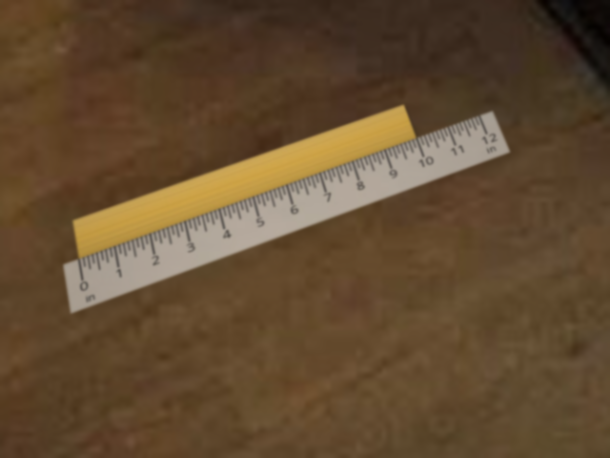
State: 10 in
